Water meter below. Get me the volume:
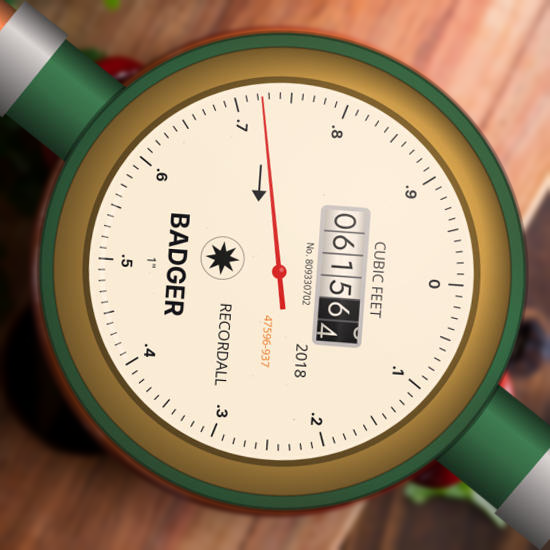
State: 61563.72 ft³
